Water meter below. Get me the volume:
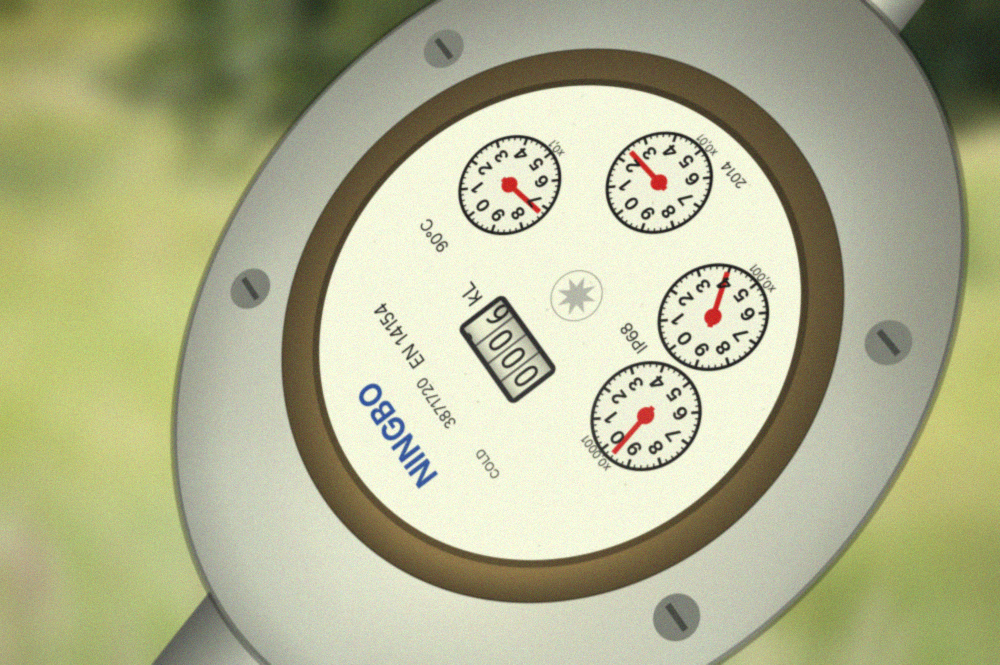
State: 5.7239 kL
